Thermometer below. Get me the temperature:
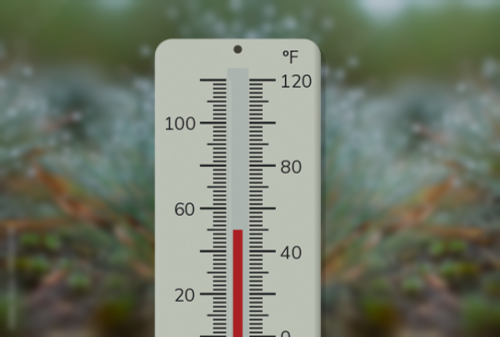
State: 50 °F
